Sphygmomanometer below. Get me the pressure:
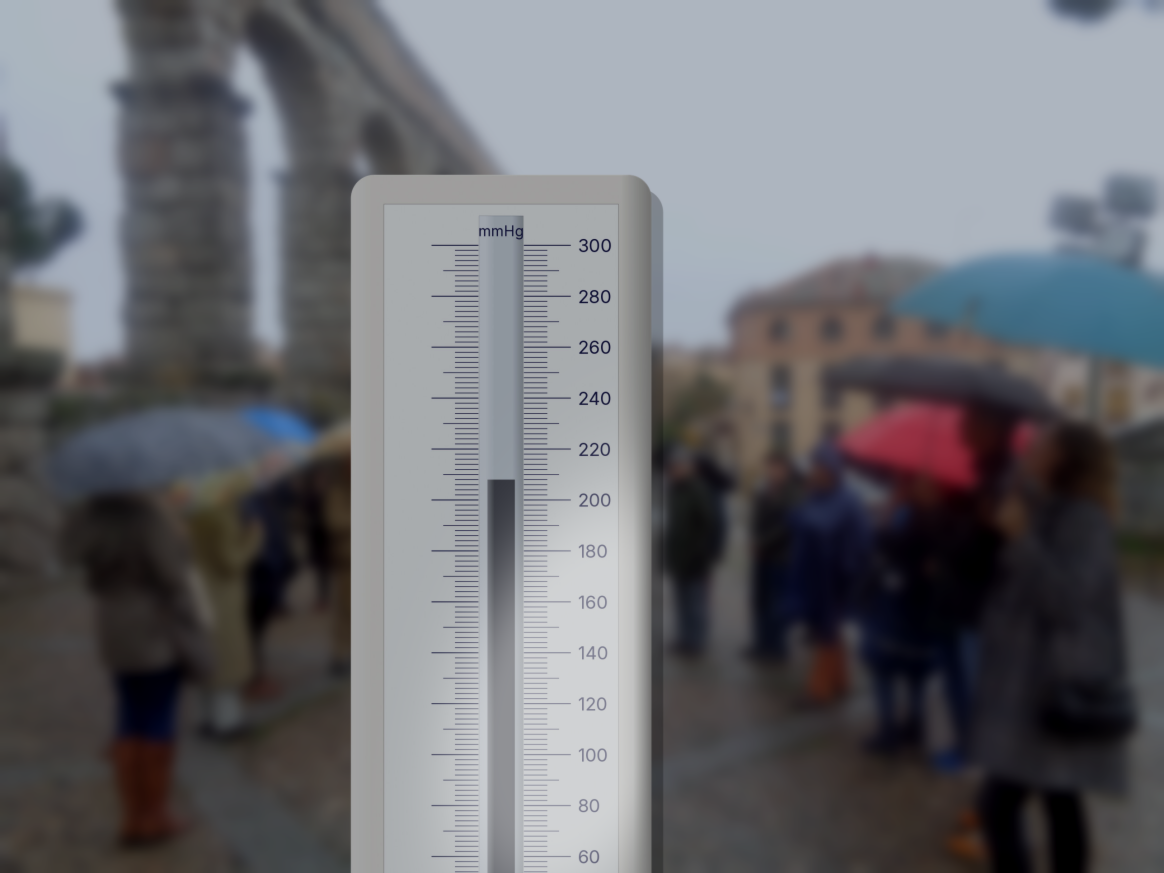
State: 208 mmHg
